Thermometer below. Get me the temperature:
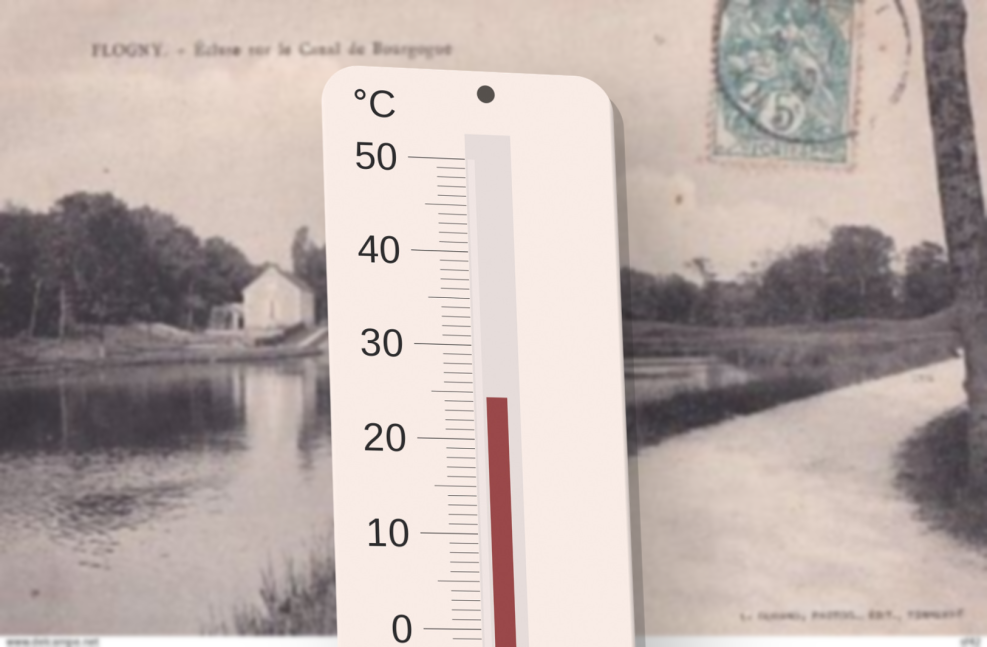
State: 24.5 °C
